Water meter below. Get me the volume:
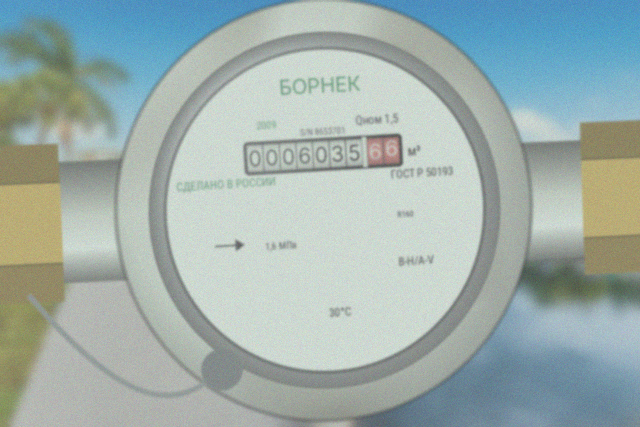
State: 6035.66 m³
